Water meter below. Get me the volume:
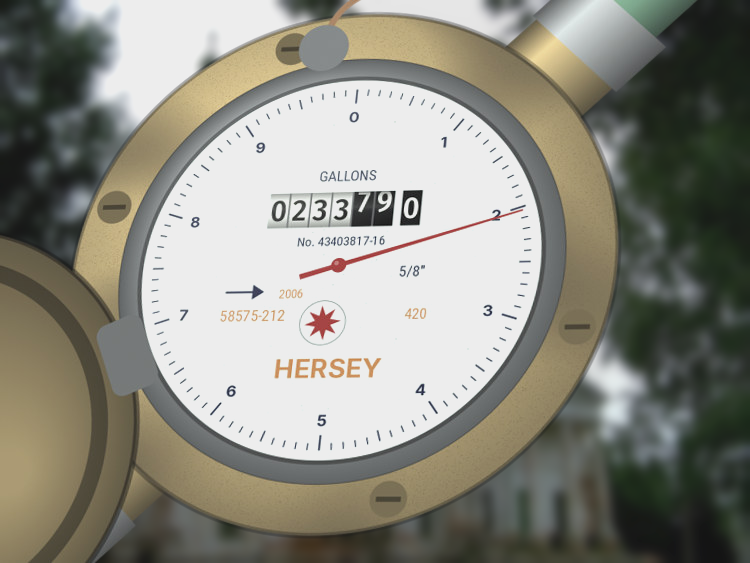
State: 233792.0 gal
